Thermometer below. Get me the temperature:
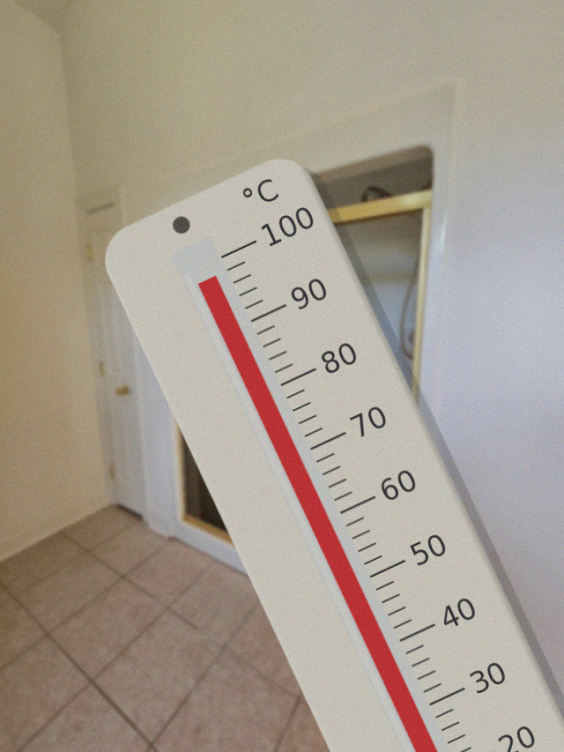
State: 98 °C
